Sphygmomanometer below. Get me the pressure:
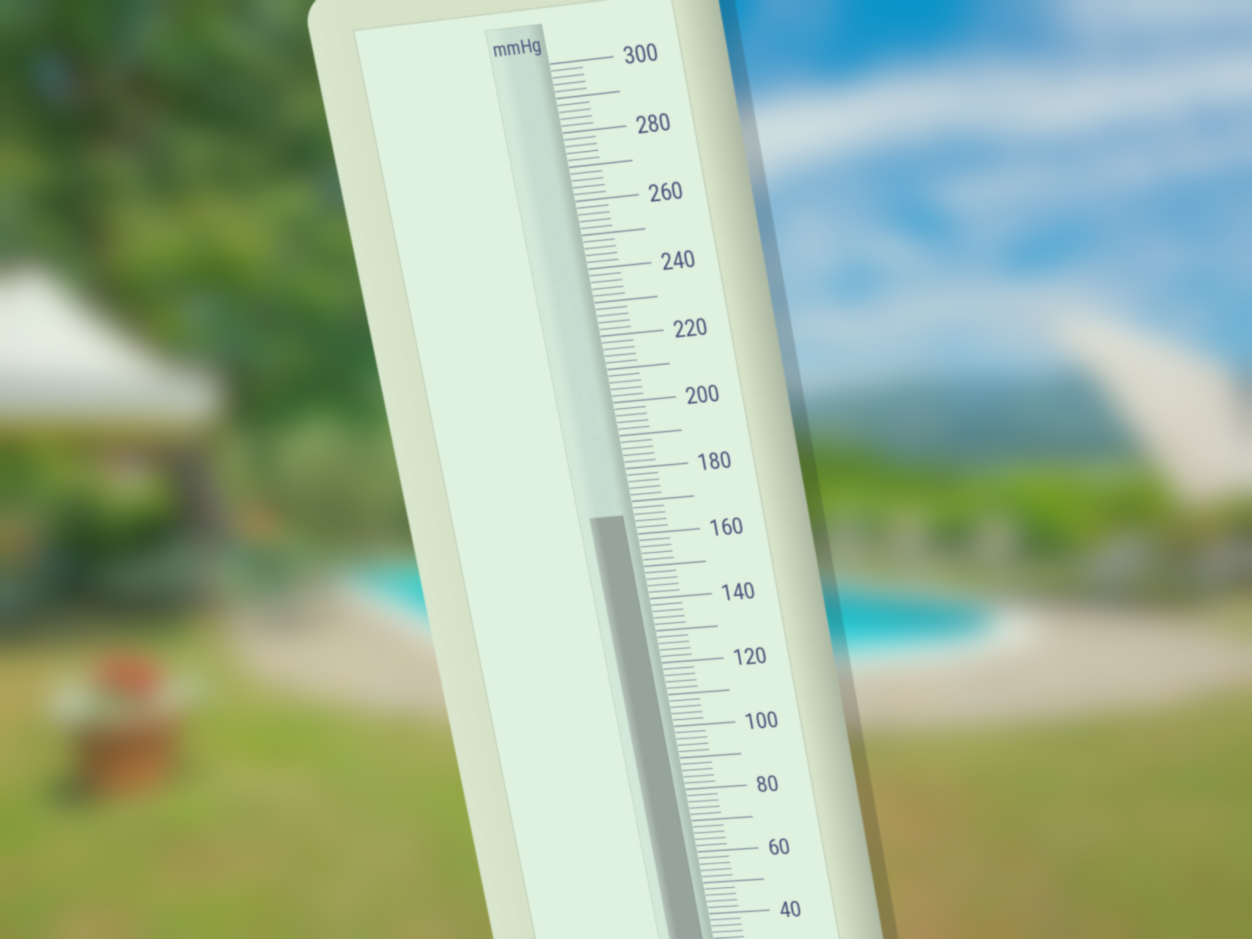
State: 166 mmHg
